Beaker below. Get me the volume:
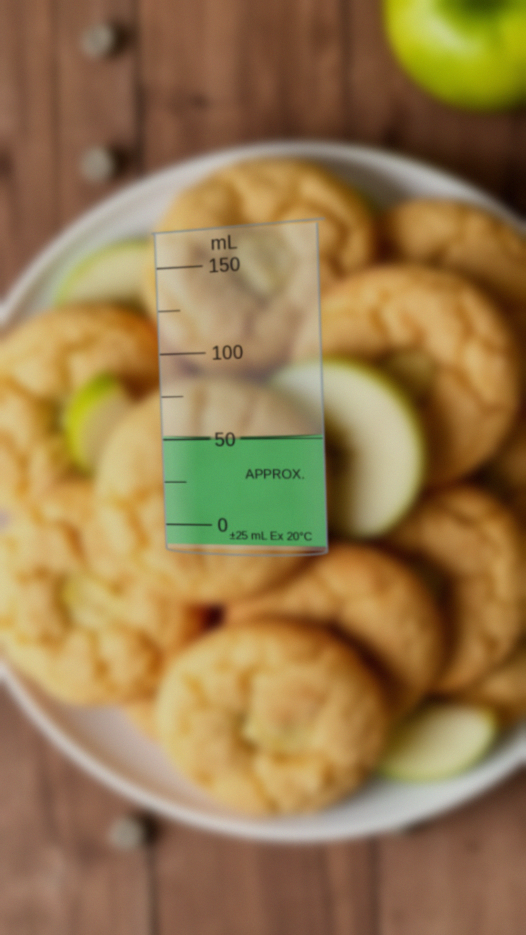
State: 50 mL
